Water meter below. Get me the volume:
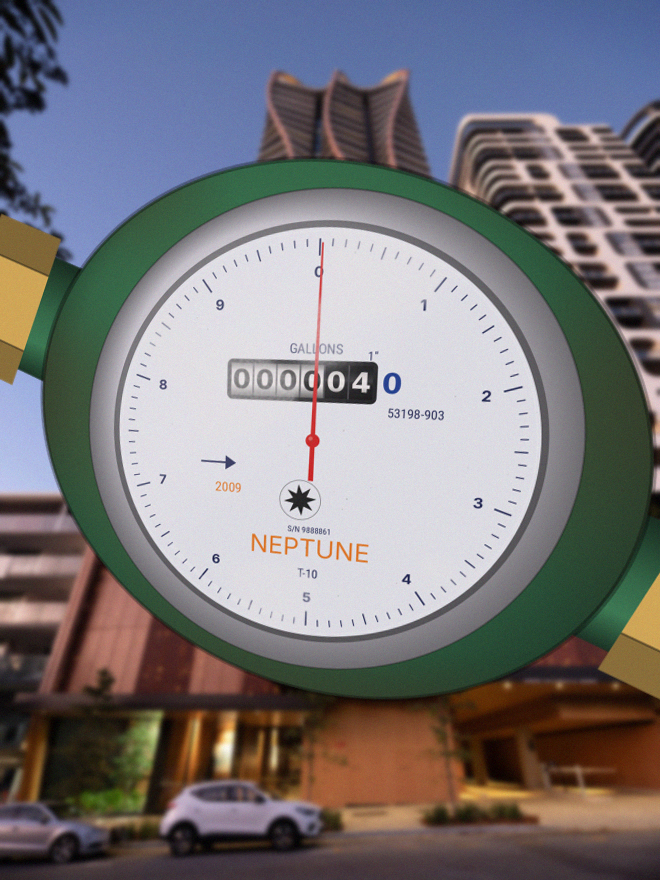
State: 40.0 gal
